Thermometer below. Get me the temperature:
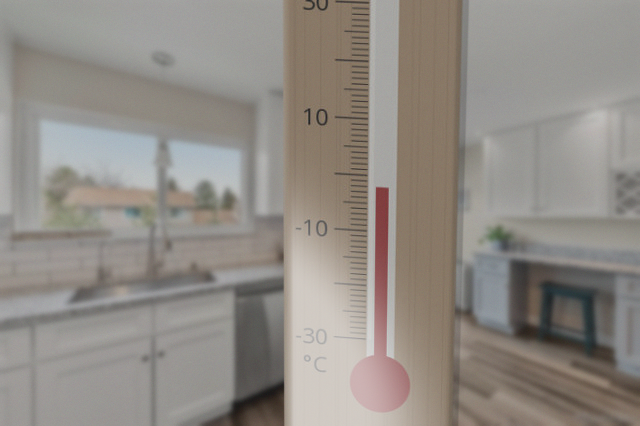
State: -2 °C
